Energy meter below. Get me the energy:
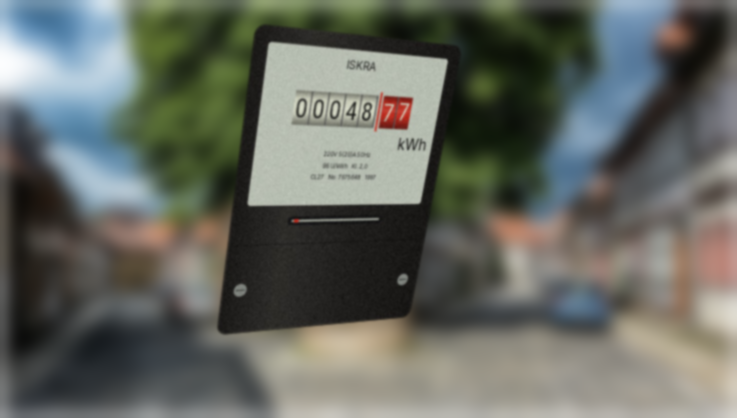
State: 48.77 kWh
